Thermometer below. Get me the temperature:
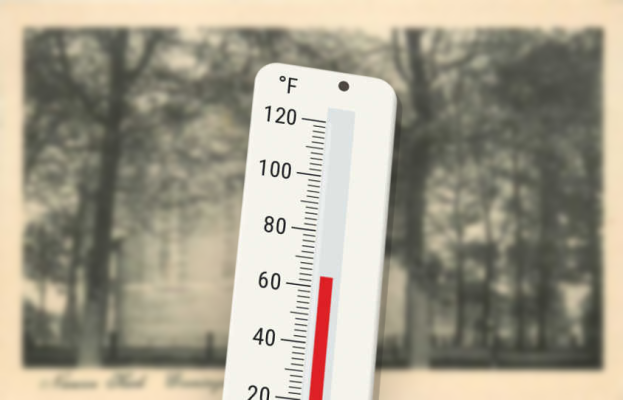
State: 64 °F
